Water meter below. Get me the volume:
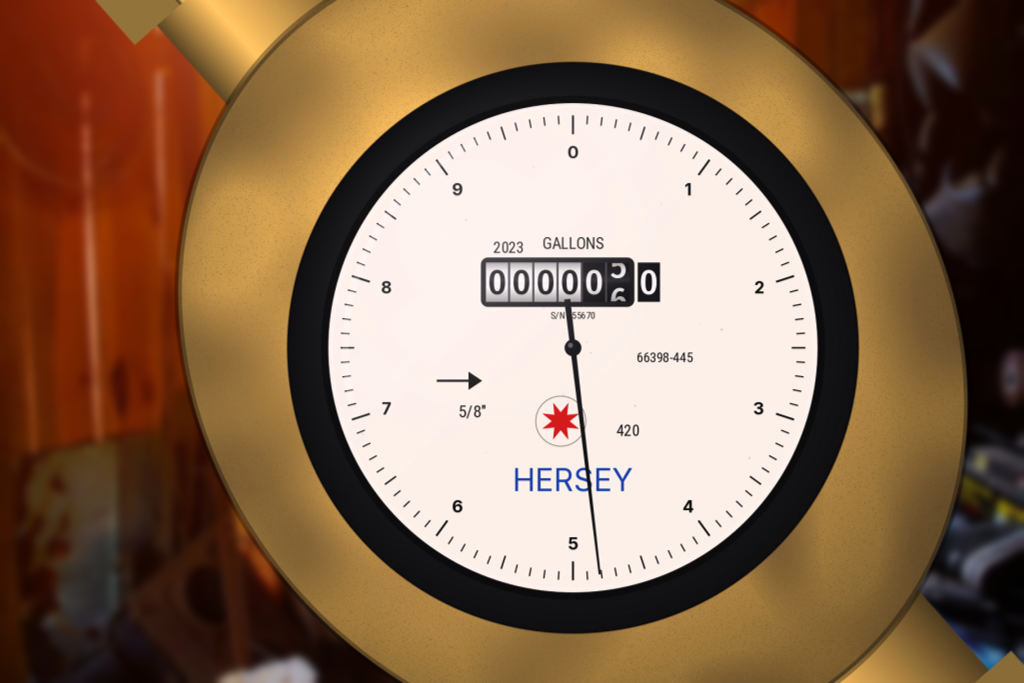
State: 54.8 gal
